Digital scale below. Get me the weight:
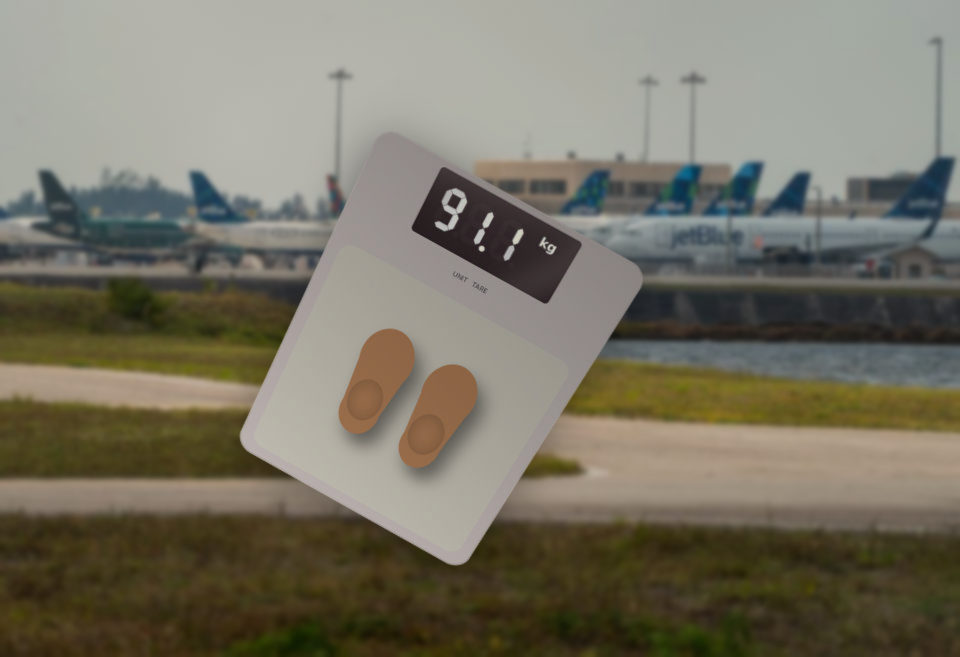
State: 91.1 kg
